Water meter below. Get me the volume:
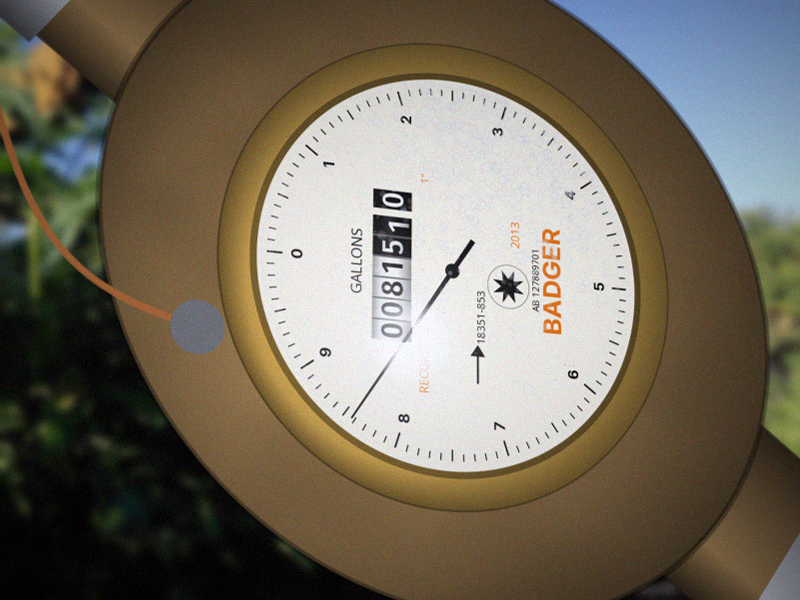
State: 81508.4 gal
